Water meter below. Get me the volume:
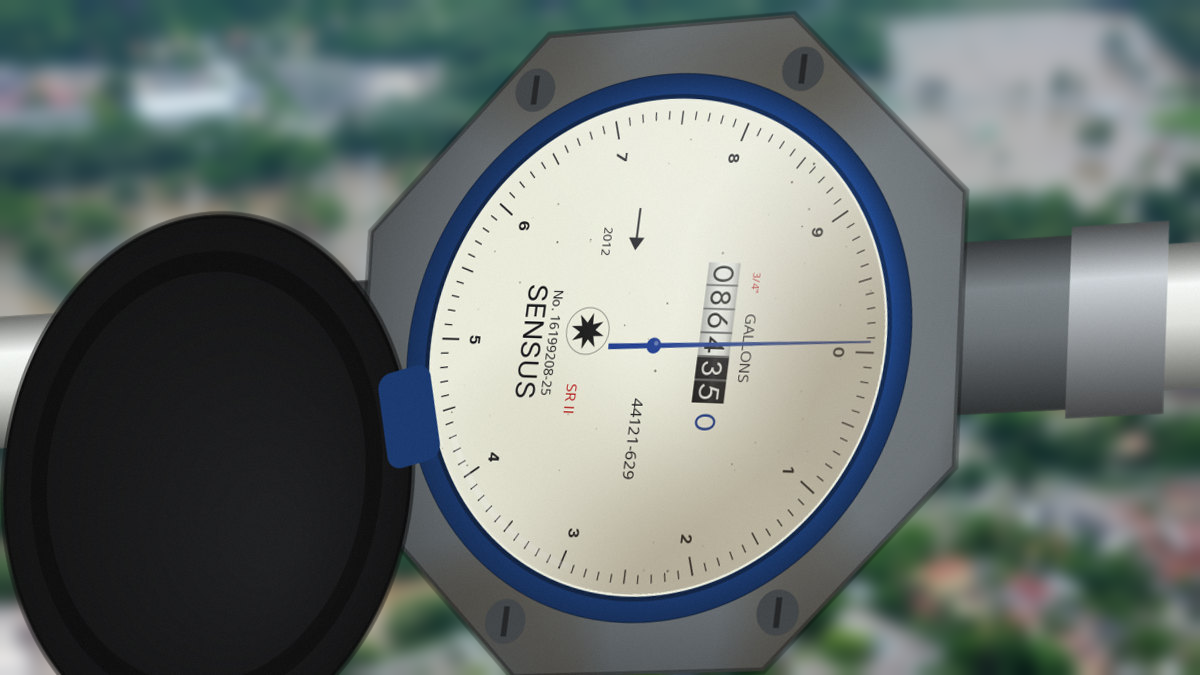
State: 864349.9 gal
